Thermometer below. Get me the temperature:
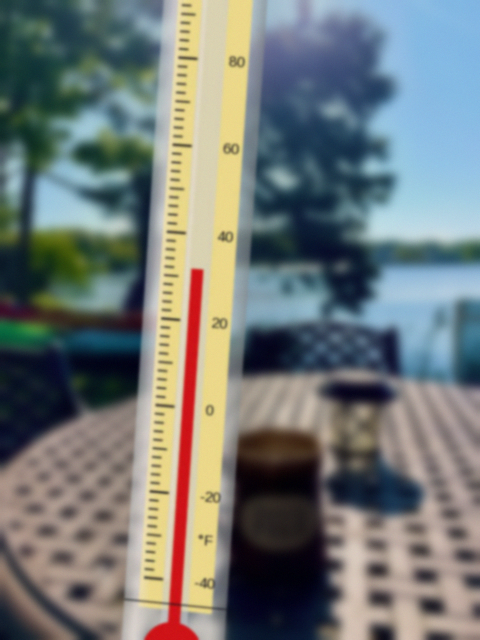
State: 32 °F
